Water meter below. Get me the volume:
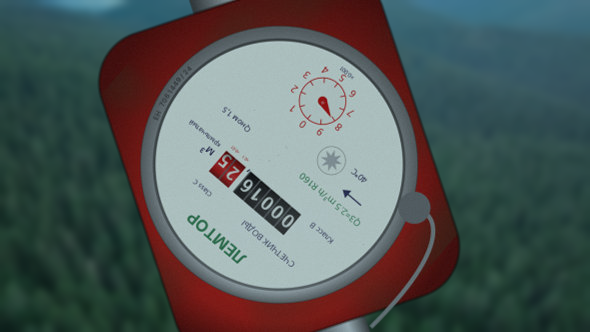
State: 16.248 m³
